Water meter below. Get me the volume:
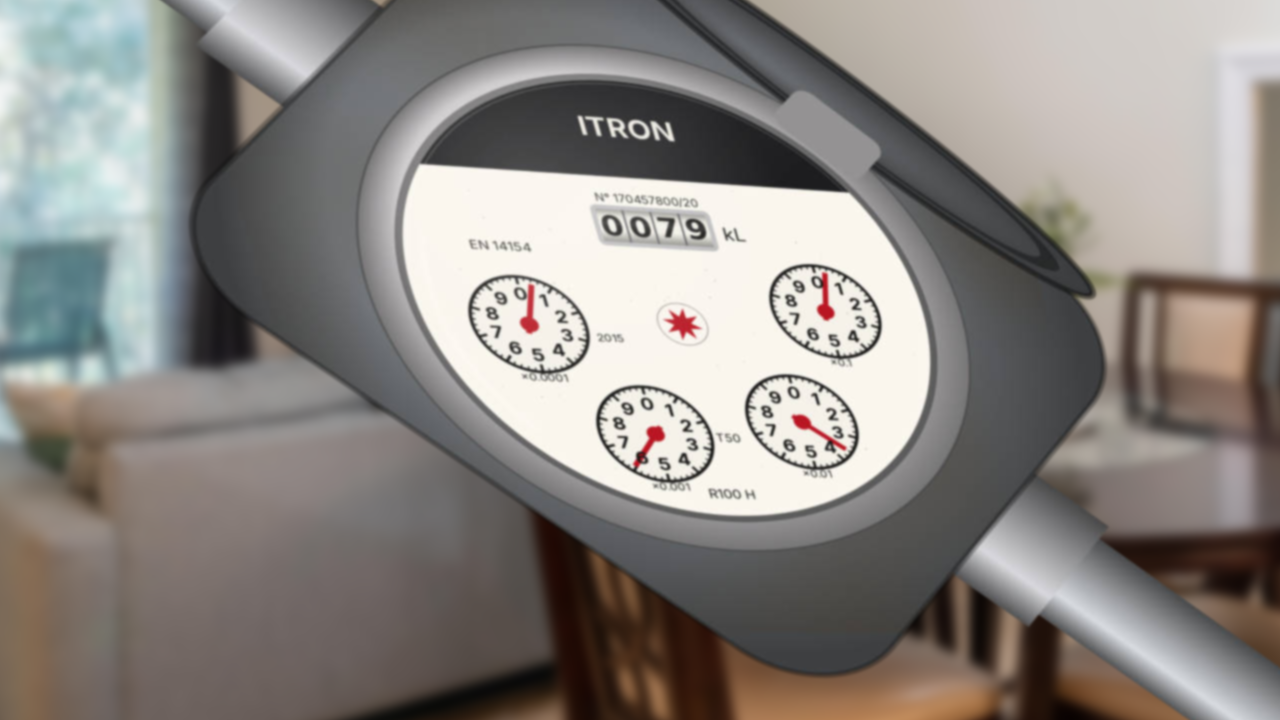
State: 79.0360 kL
